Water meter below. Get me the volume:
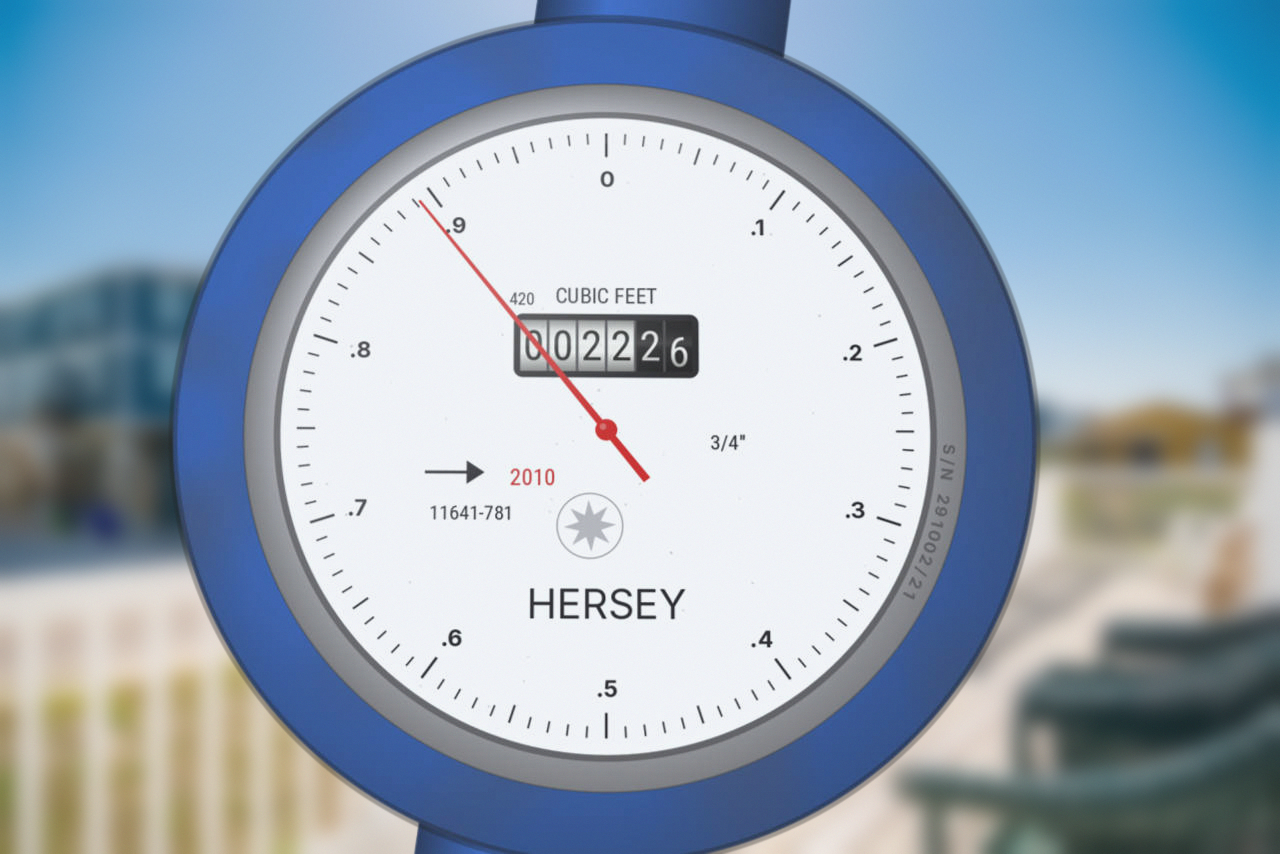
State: 2225.89 ft³
